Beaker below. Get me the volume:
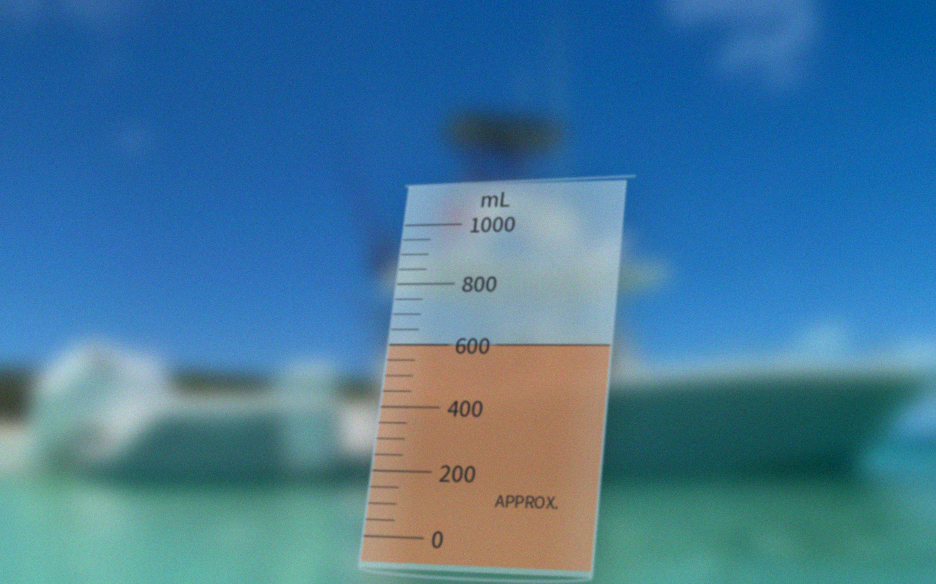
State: 600 mL
